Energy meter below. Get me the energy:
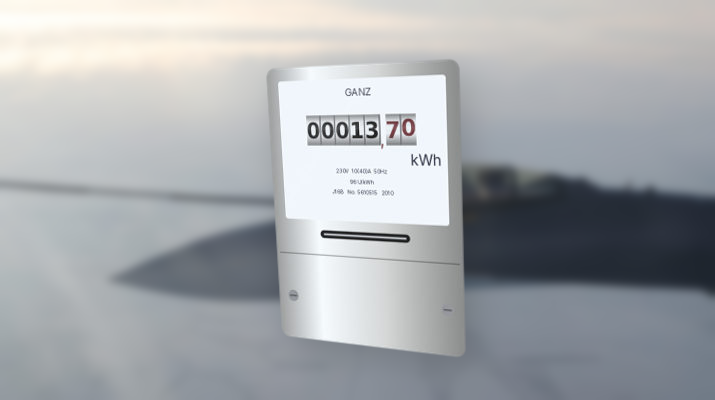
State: 13.70 kWh
